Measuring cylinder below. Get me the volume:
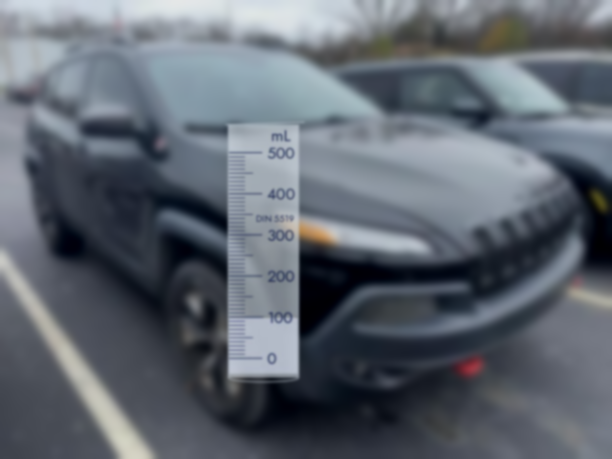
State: 100 mL
